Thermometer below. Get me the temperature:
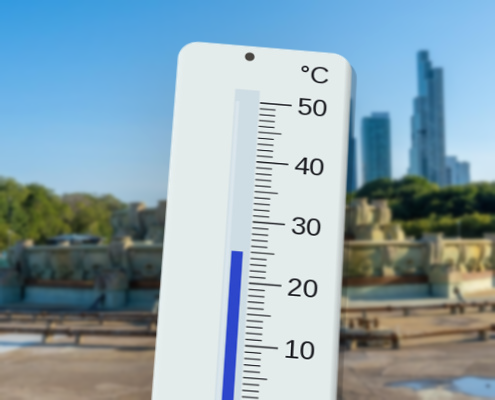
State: 25 °C
